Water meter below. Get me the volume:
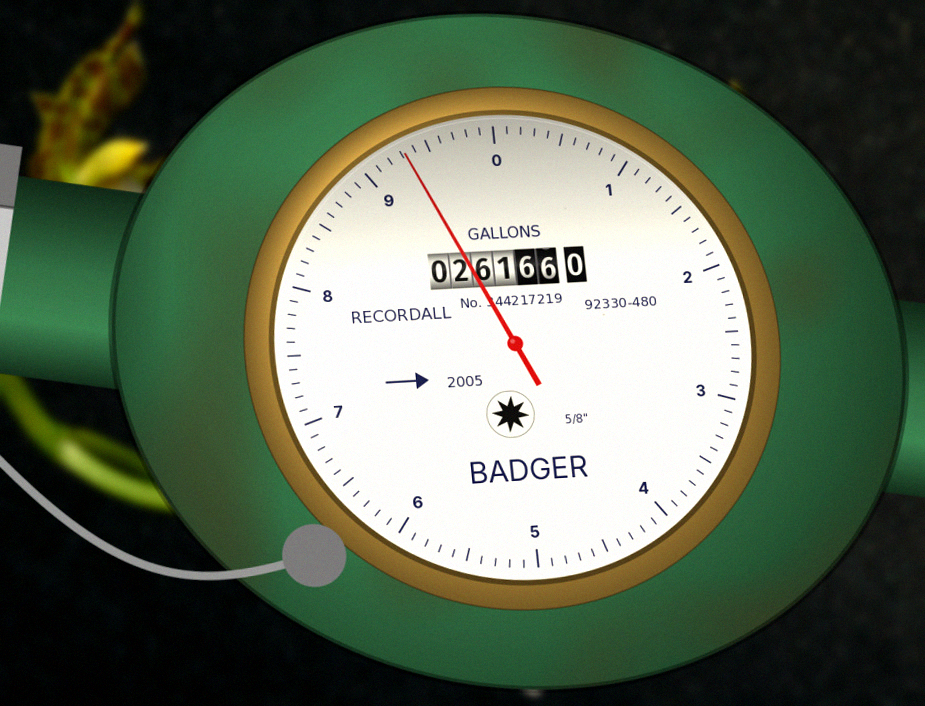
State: 261659.3 gal
